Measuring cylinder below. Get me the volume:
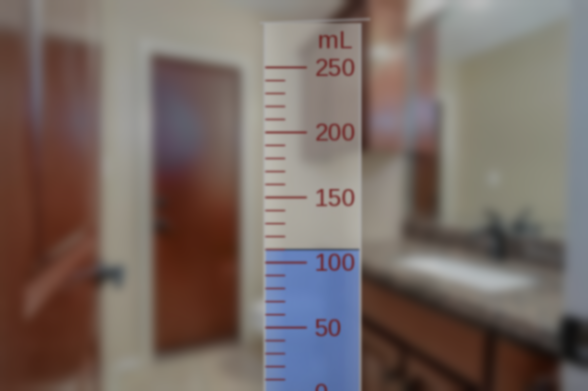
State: 110 mL
